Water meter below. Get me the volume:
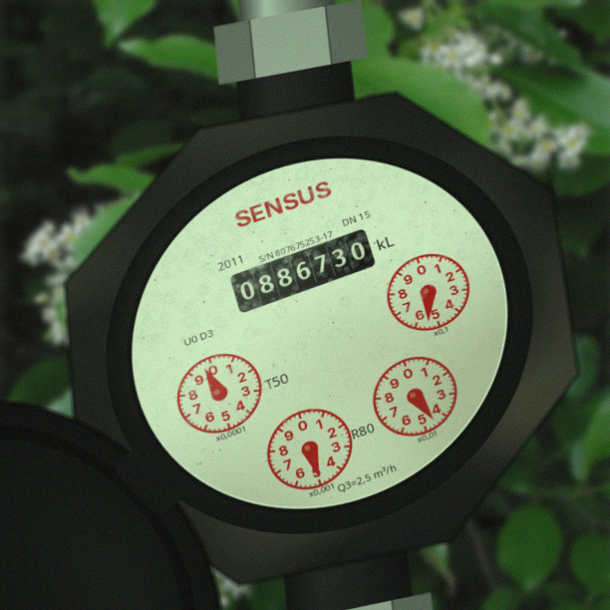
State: 886730.5449 kL
